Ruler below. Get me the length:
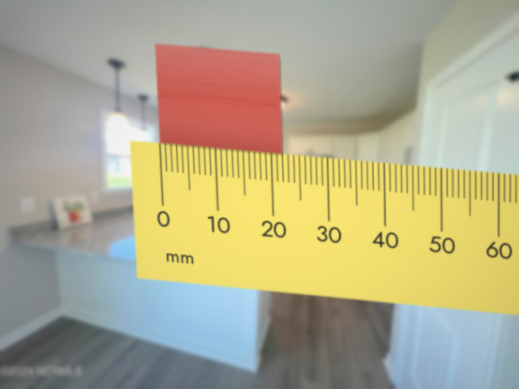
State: 22 mm
